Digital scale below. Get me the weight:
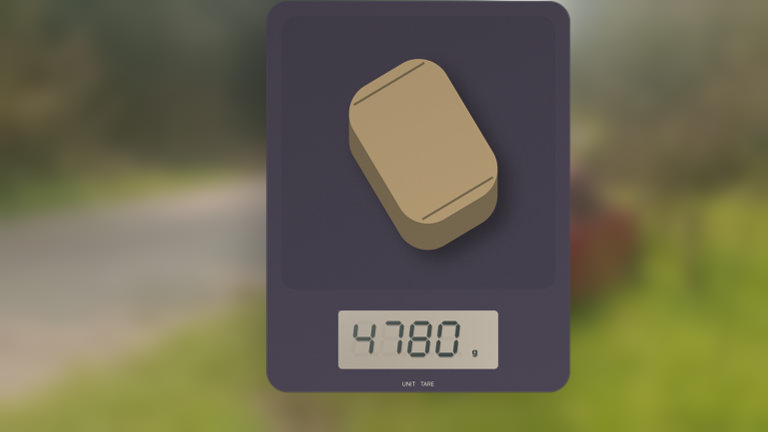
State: 4780 g
